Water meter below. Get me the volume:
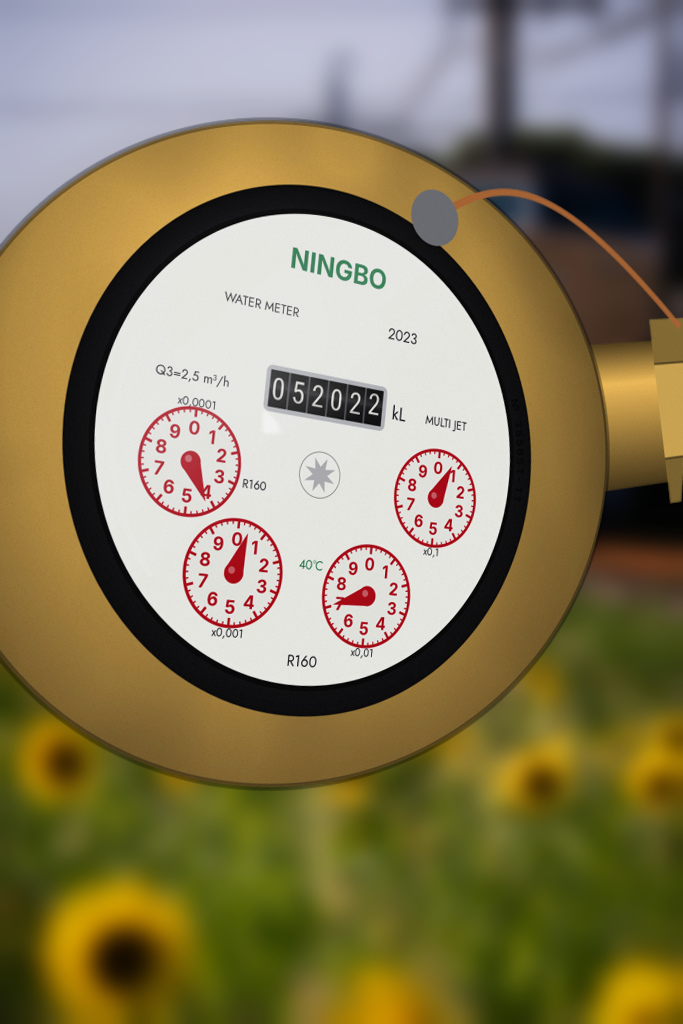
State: 52022.0704 kL
